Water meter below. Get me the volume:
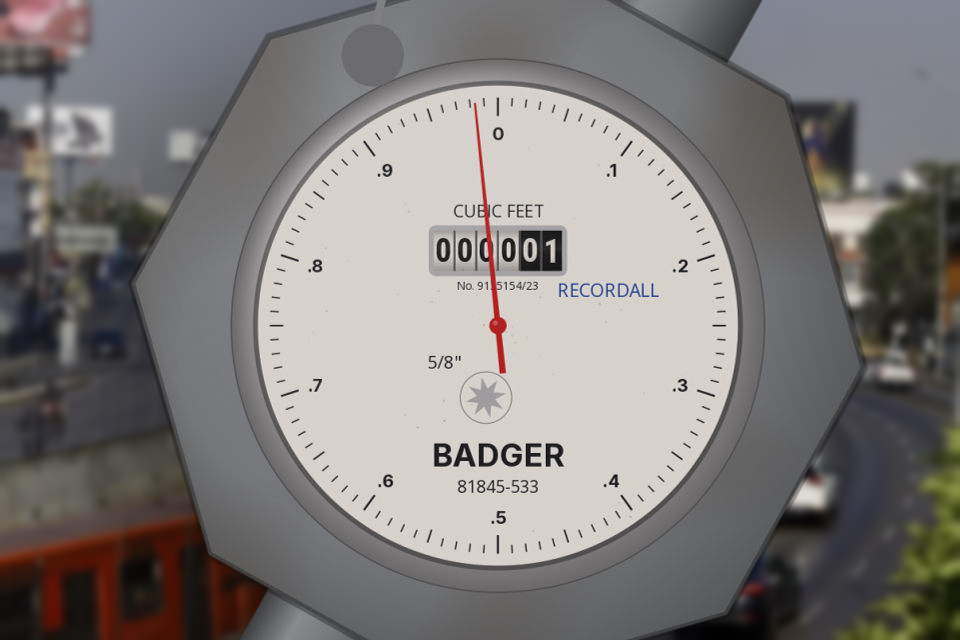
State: 0.98 ft³
